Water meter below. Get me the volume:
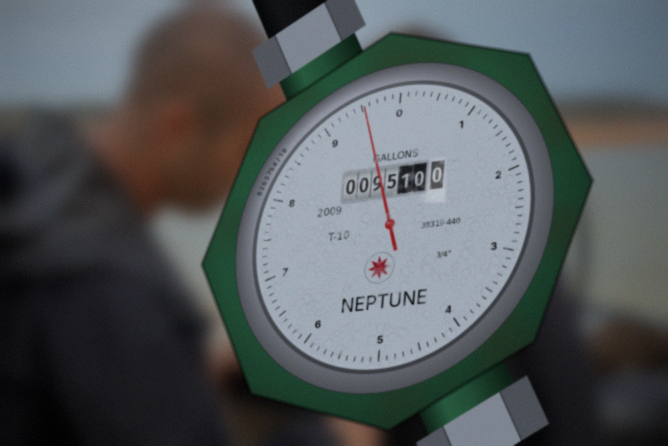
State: 95099.5 gal
